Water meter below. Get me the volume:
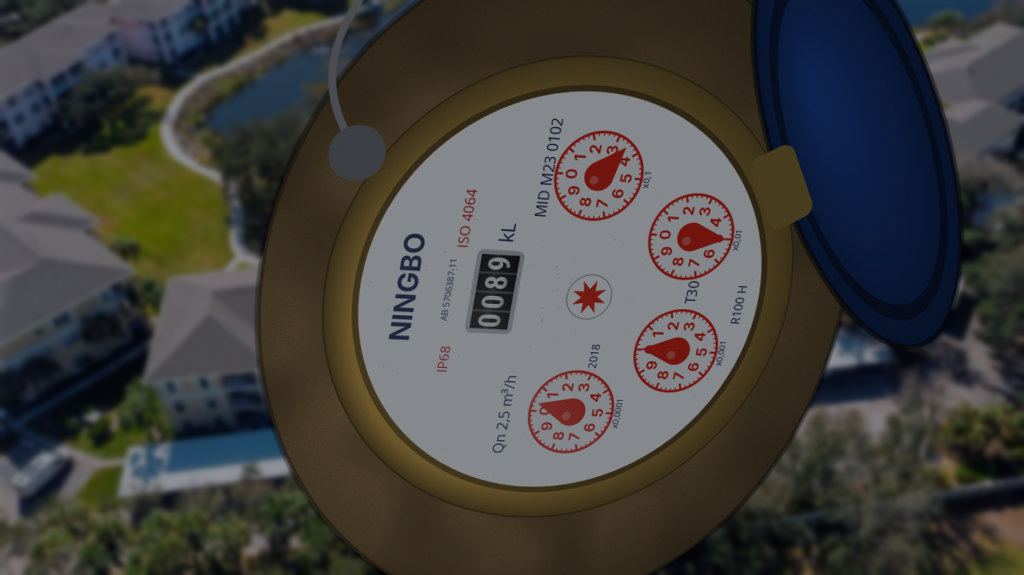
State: 89.3500 kL
